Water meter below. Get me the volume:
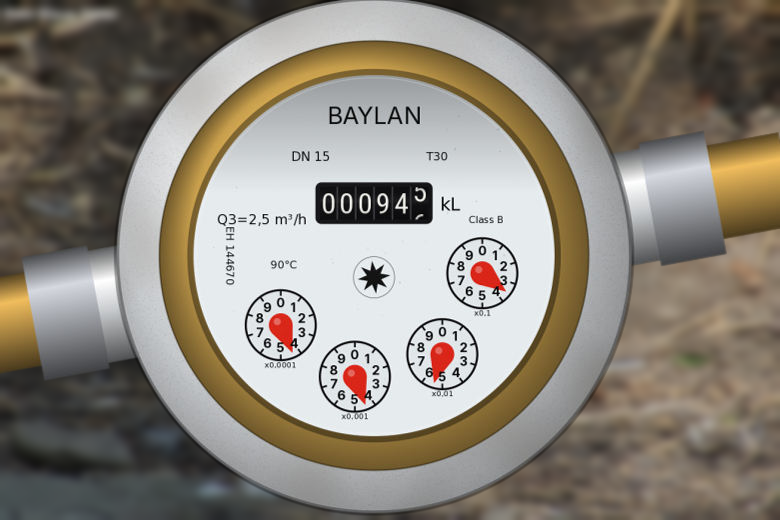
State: 945.3544 kL
